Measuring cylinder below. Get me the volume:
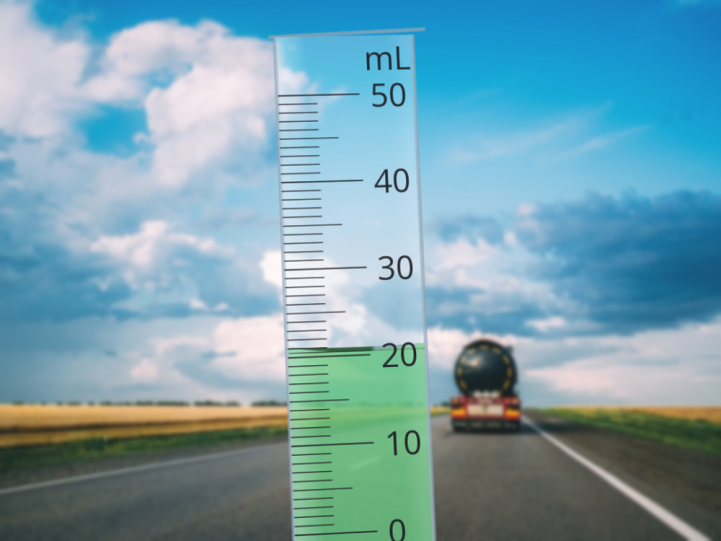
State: 20.5 mL
